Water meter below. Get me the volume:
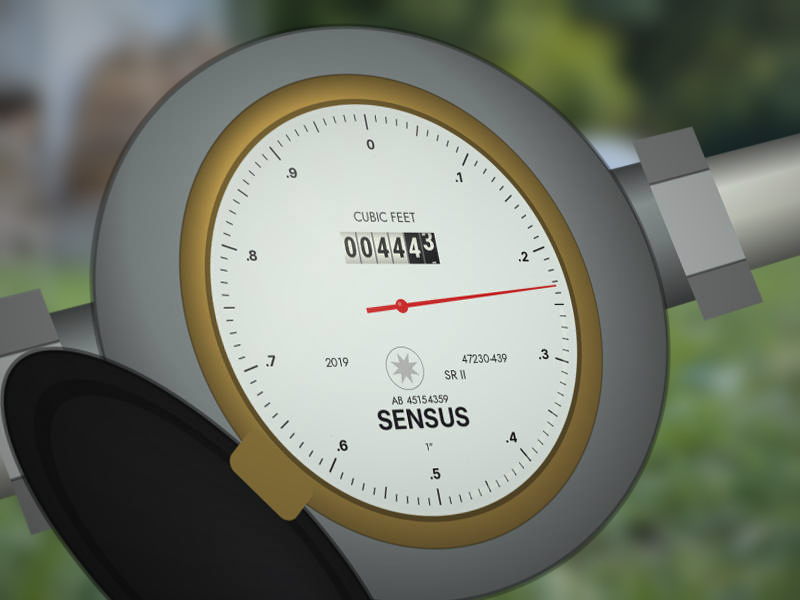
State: 4443.23 ft³
